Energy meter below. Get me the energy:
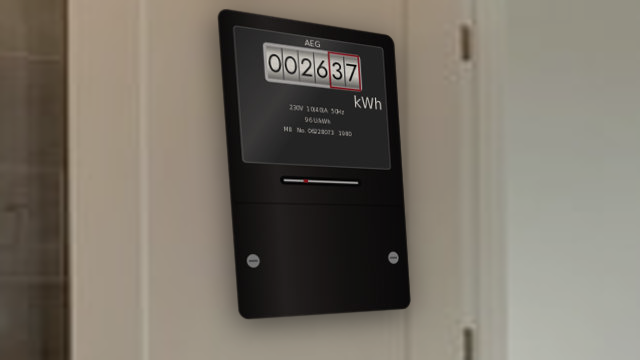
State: 26.37 kWh
